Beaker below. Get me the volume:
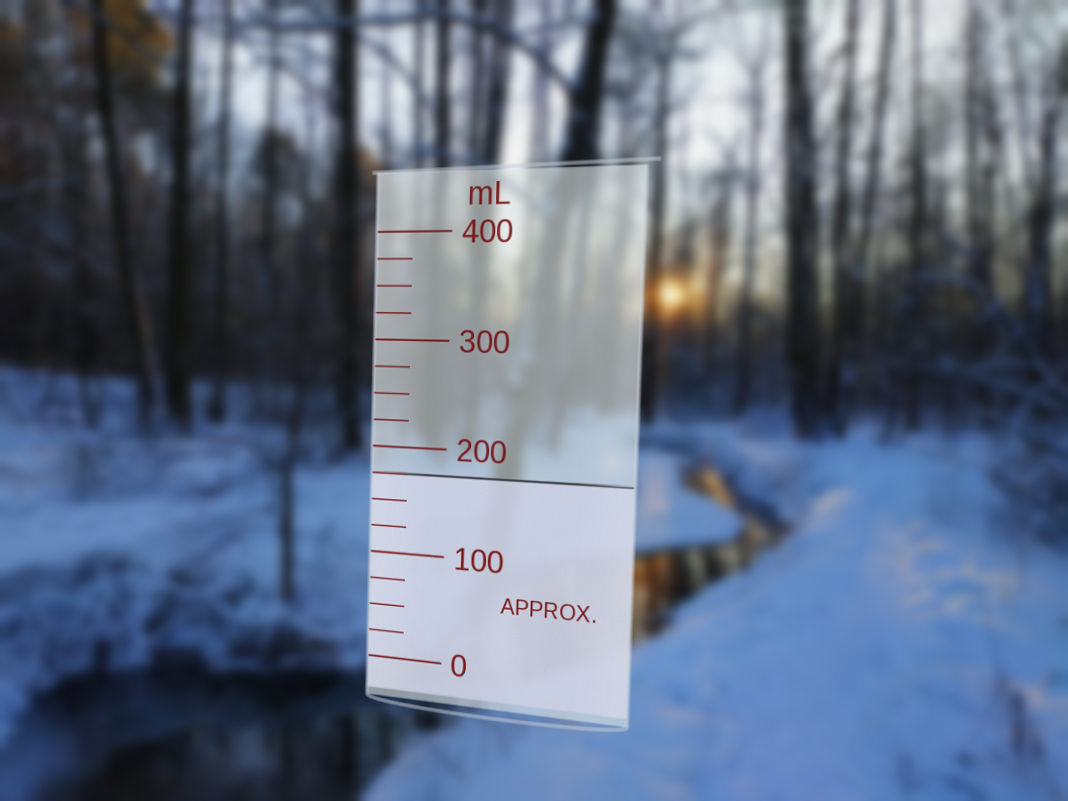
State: 175 mL
